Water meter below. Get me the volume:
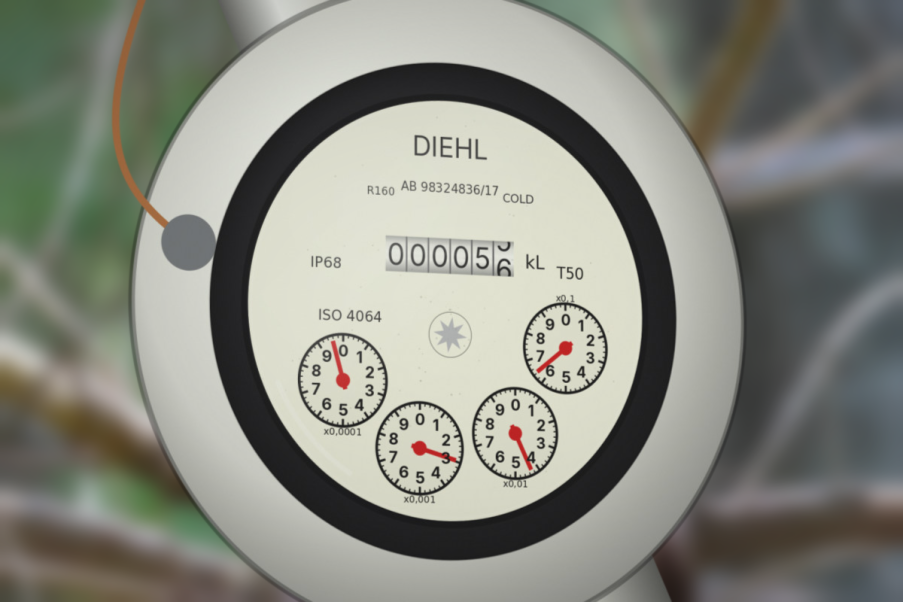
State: 55.6429 kL
